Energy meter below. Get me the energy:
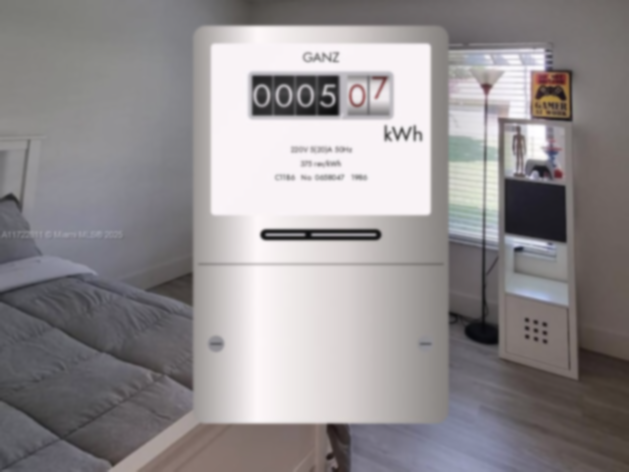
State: 5.07 kWh
